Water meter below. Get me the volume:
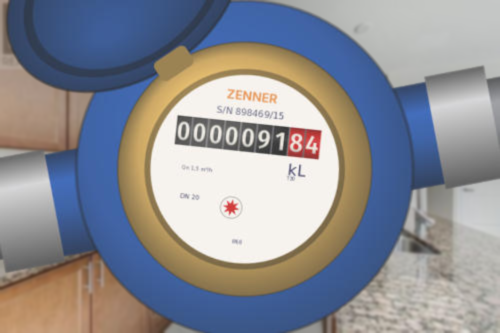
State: 91.84 kL
